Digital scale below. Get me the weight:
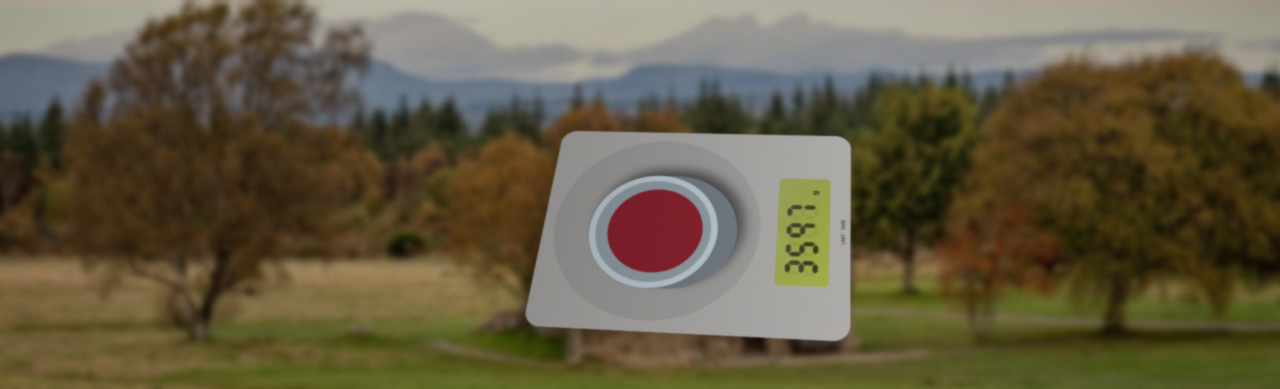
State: 3597 g
